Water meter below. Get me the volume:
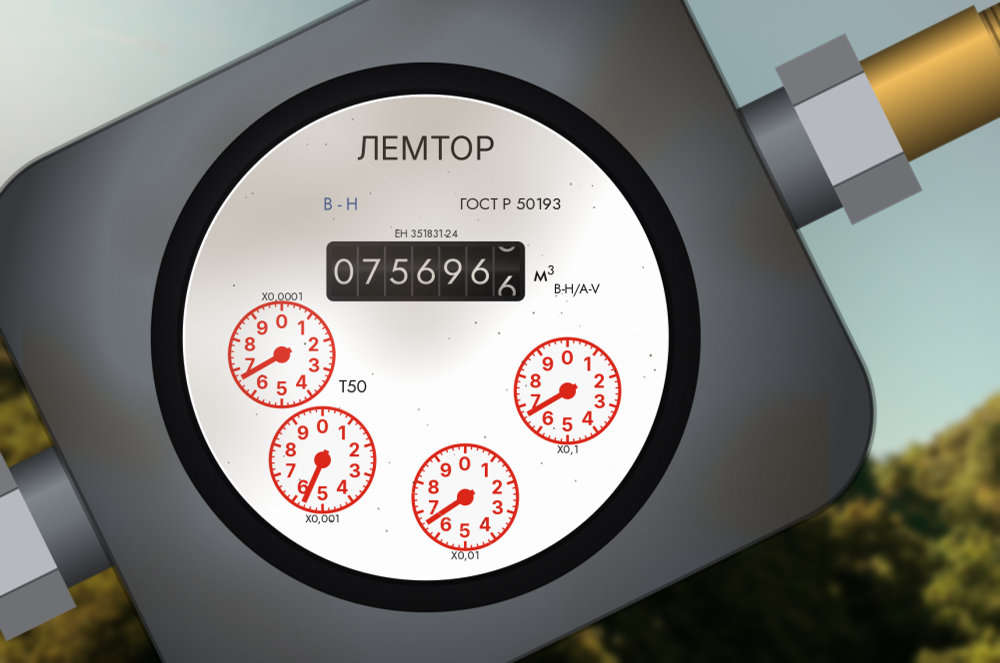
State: 756965.6656 m³
